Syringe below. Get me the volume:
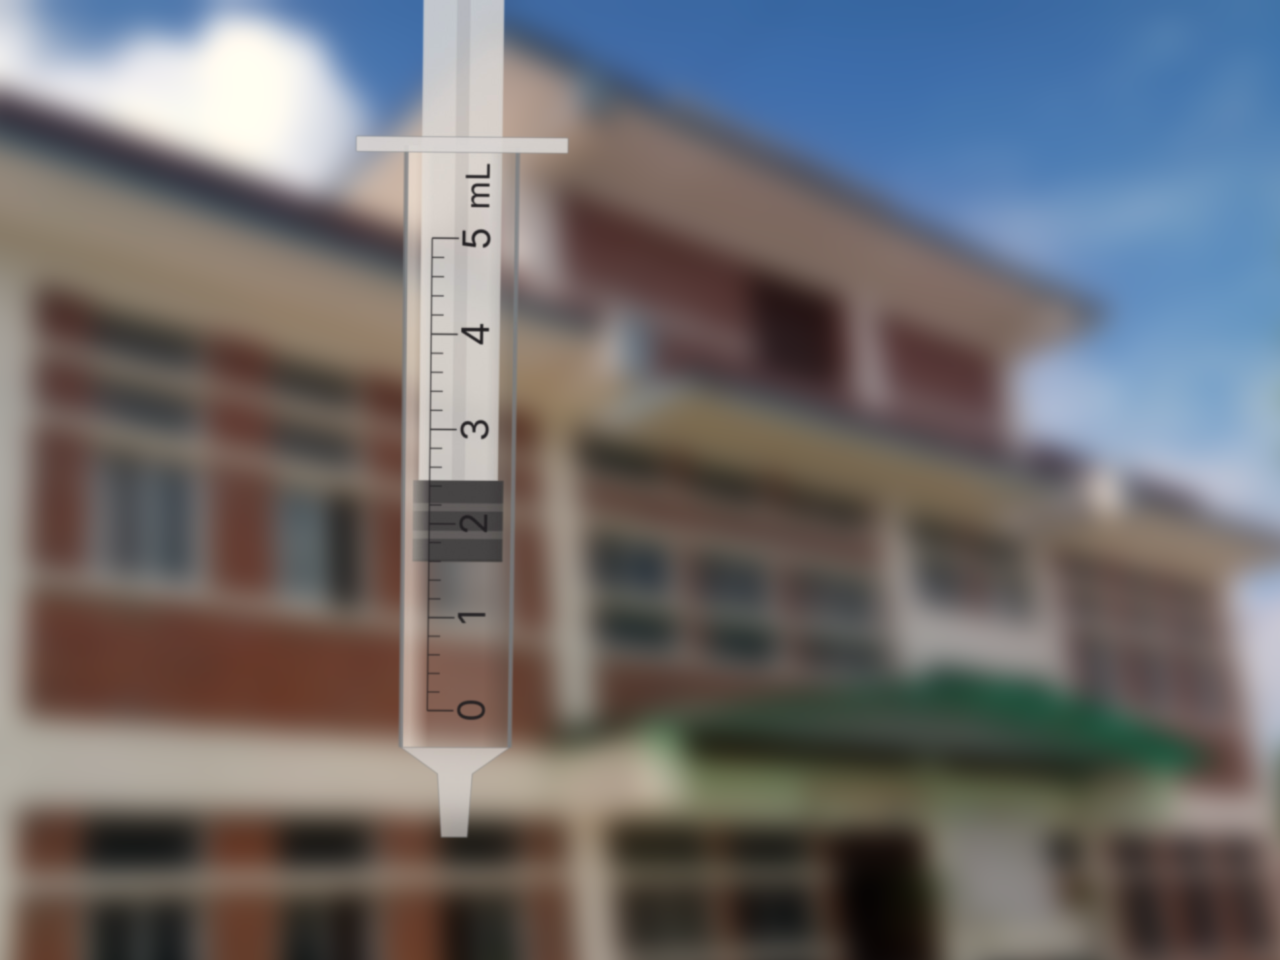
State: 1.6 mL
